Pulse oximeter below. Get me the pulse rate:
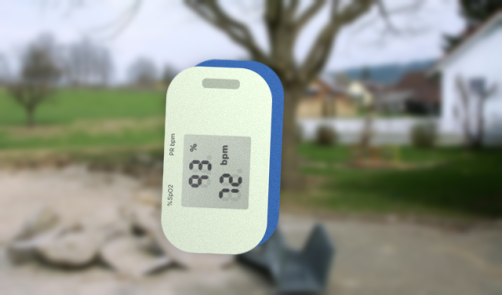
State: 72 bpm
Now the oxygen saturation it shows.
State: 93 %
